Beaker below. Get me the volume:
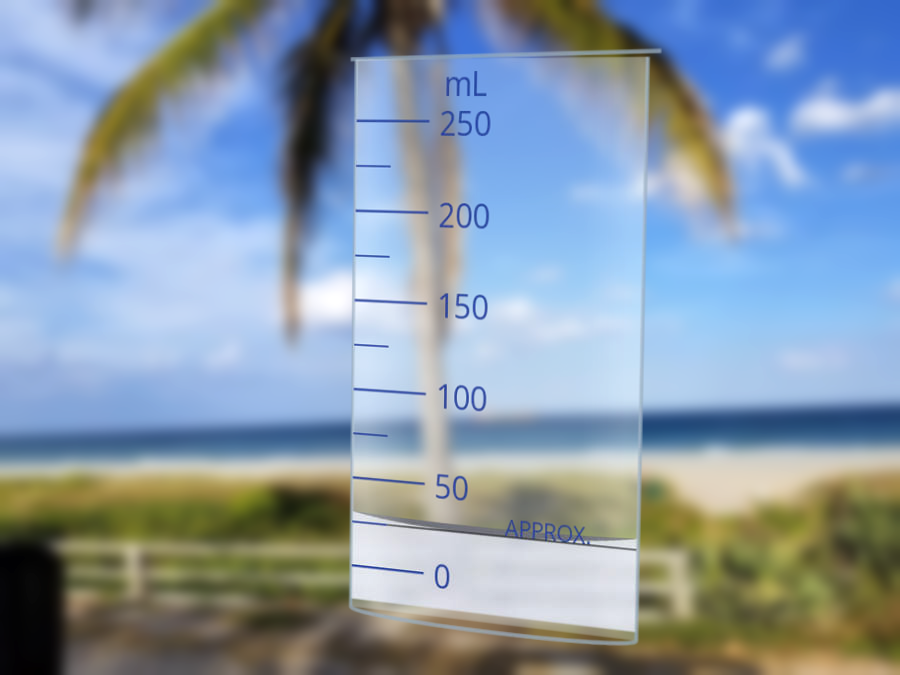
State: 25 mL
